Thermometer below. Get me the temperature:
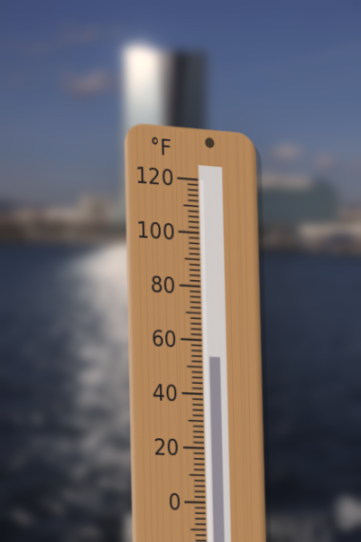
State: 54 °F
